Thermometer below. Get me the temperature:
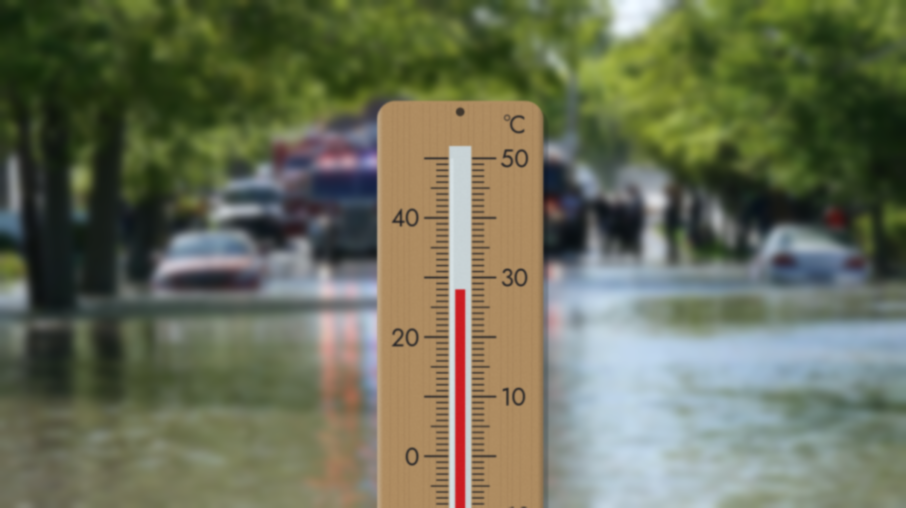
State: 28 °C
